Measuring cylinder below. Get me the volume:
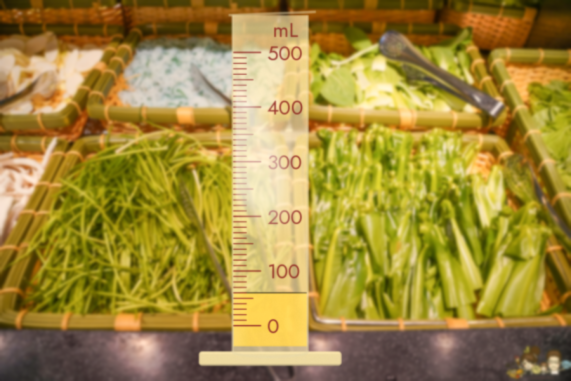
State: 60 mL
